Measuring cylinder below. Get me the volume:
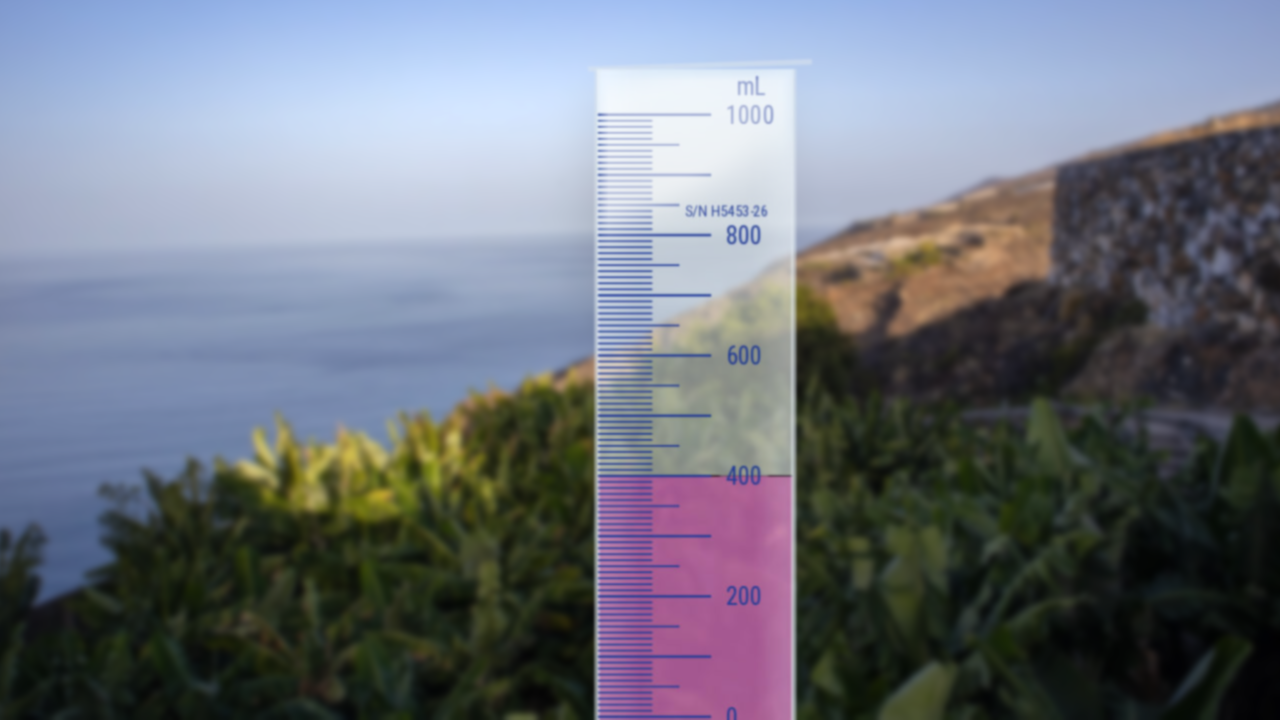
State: 400 mL
